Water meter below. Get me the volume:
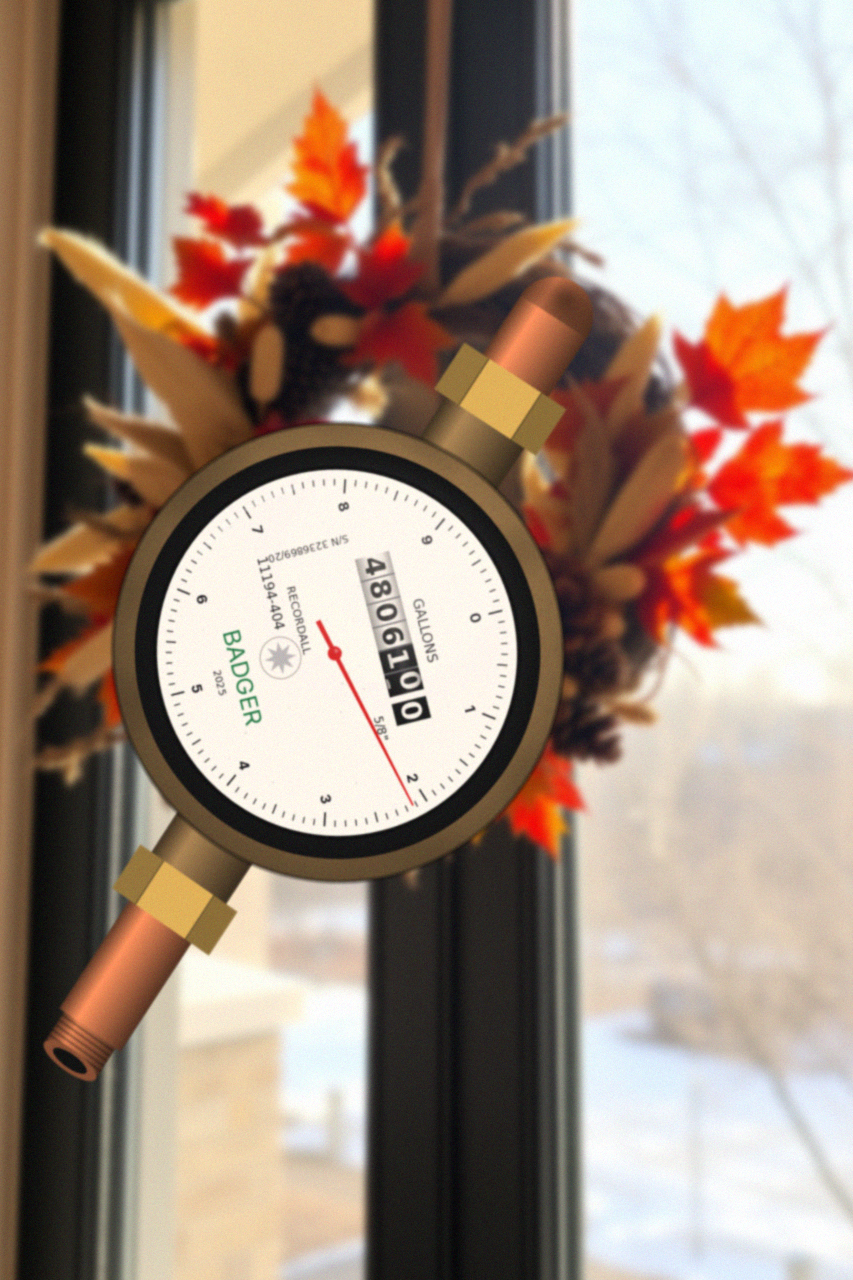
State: 4806102.1 gal
